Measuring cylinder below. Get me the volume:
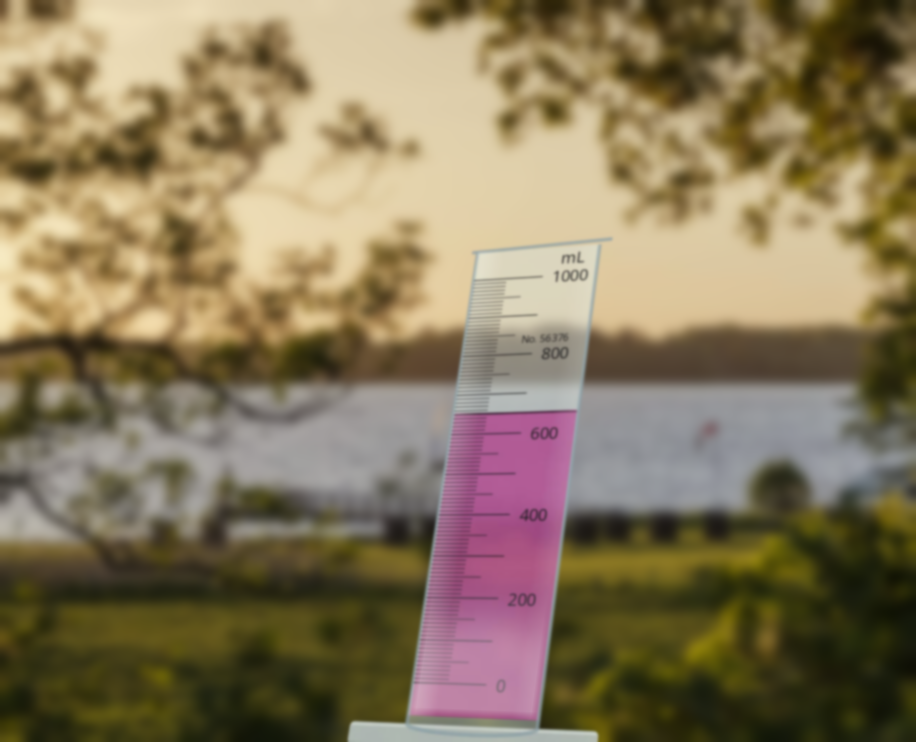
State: 650 mL
